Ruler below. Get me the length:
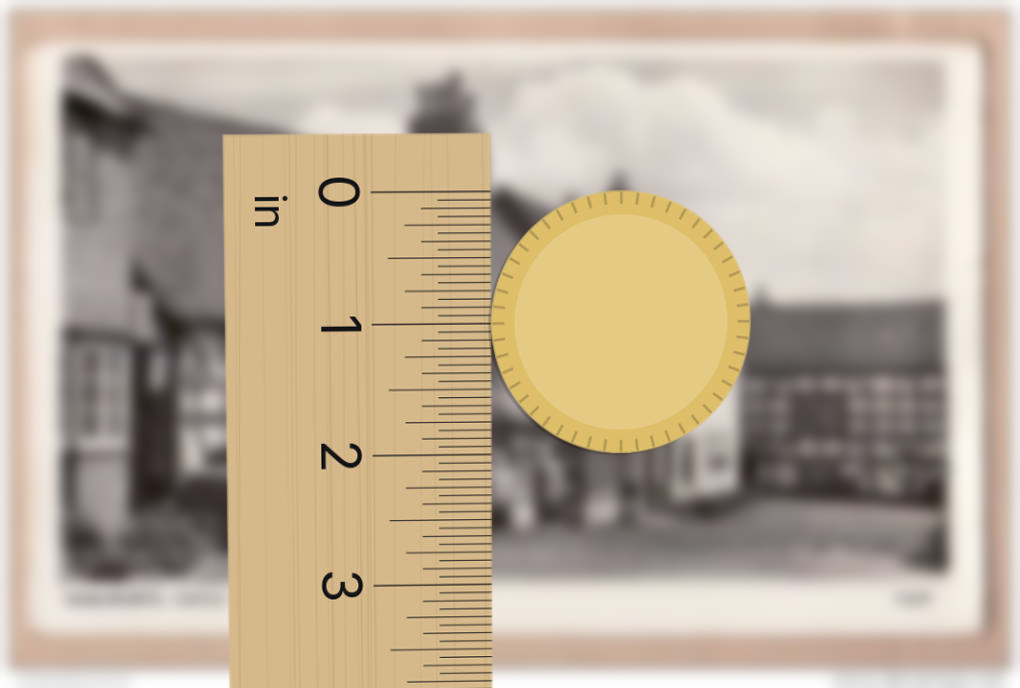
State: 2 in
